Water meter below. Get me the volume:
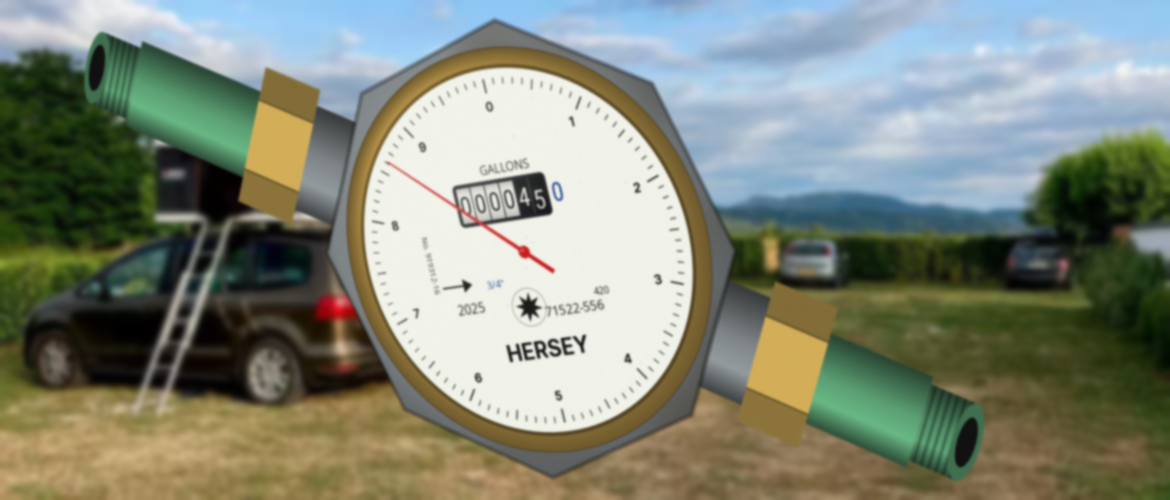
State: 448.6 gal
